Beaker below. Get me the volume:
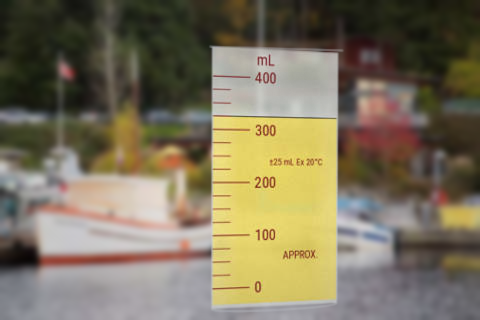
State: 325 mL
